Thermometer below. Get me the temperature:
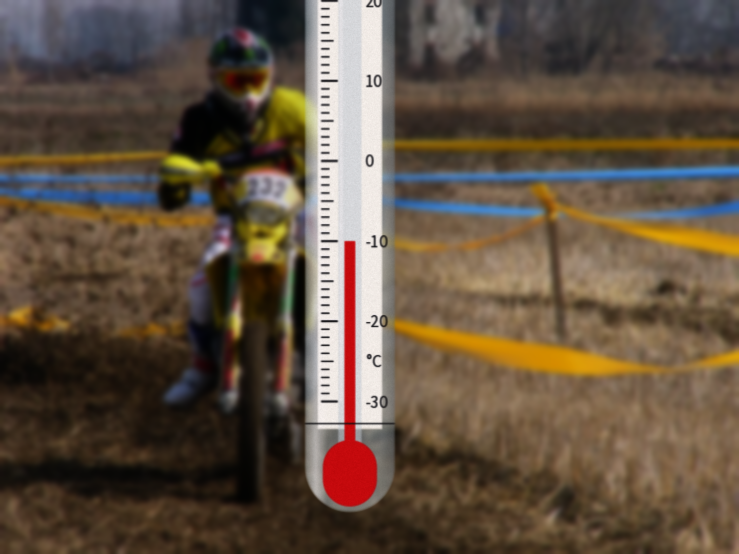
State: -10 °C
